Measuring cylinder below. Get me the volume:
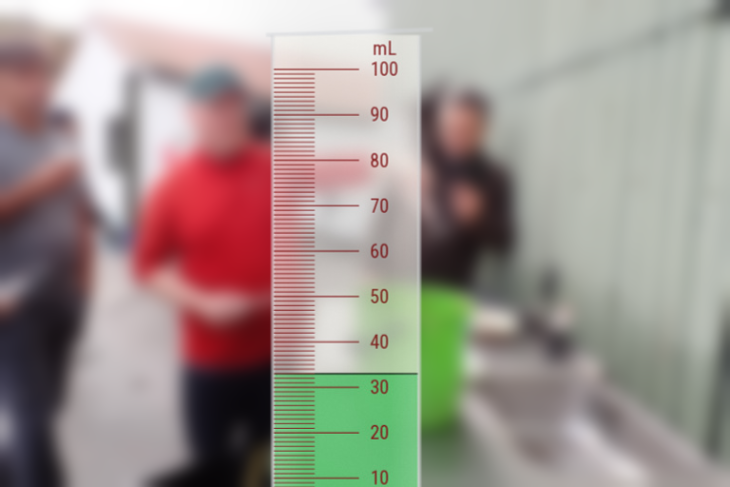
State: 33 mL
